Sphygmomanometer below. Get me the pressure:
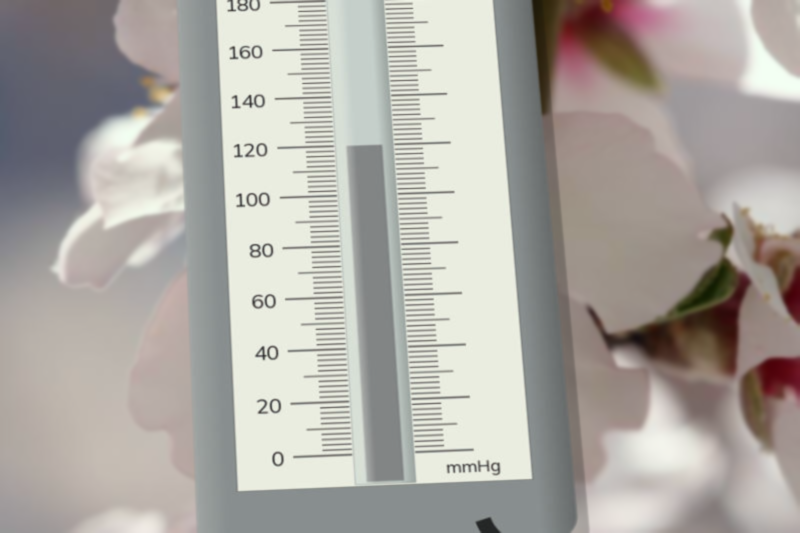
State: 120 mmHg
